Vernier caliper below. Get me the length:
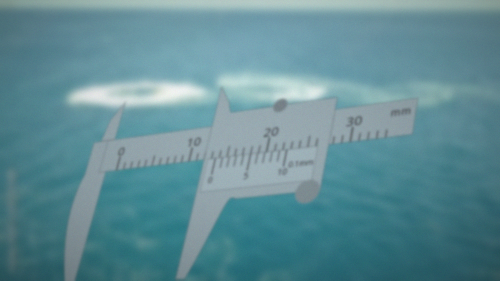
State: 13.5 mm
